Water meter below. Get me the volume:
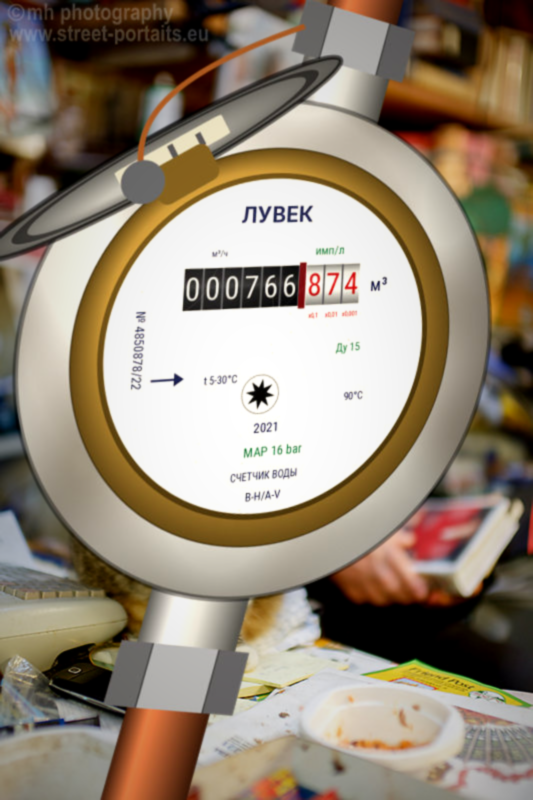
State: 766.874 m³
